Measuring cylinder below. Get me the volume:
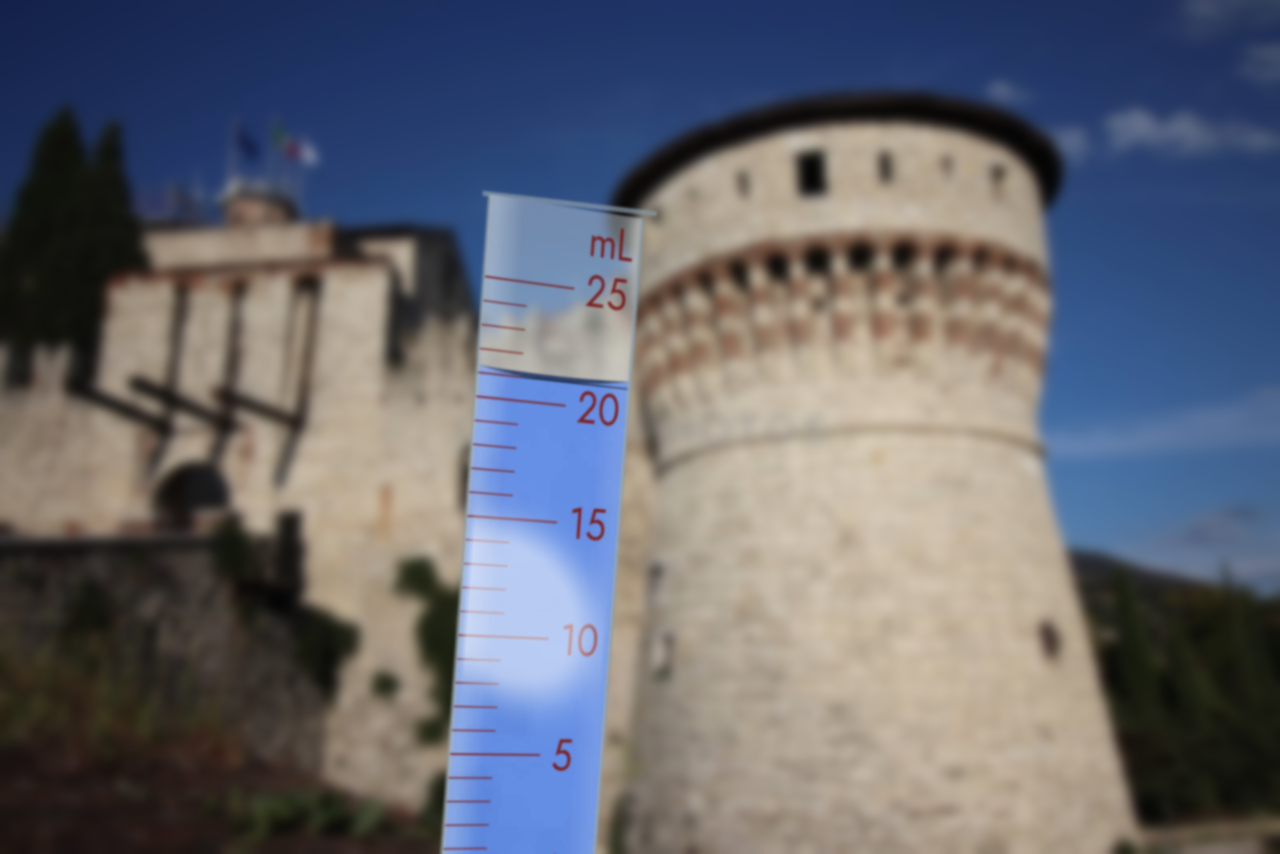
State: 21 mL
